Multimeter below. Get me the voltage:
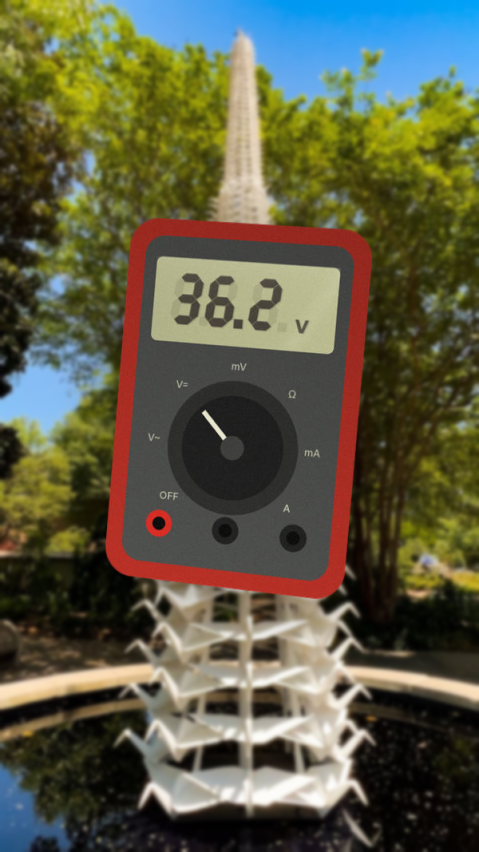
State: 36.2 V
